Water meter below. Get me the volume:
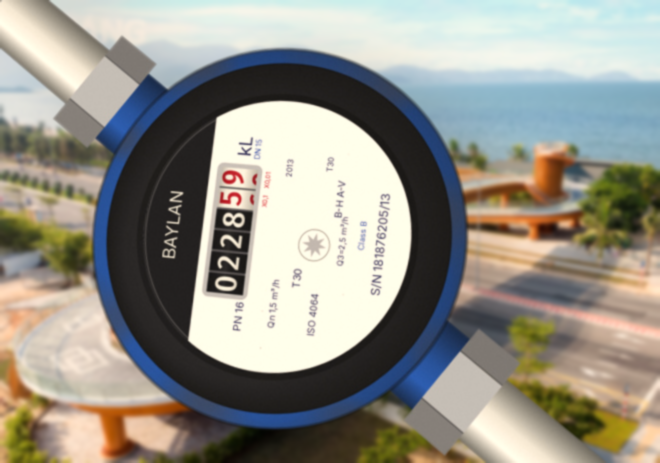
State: 228.59 kL
